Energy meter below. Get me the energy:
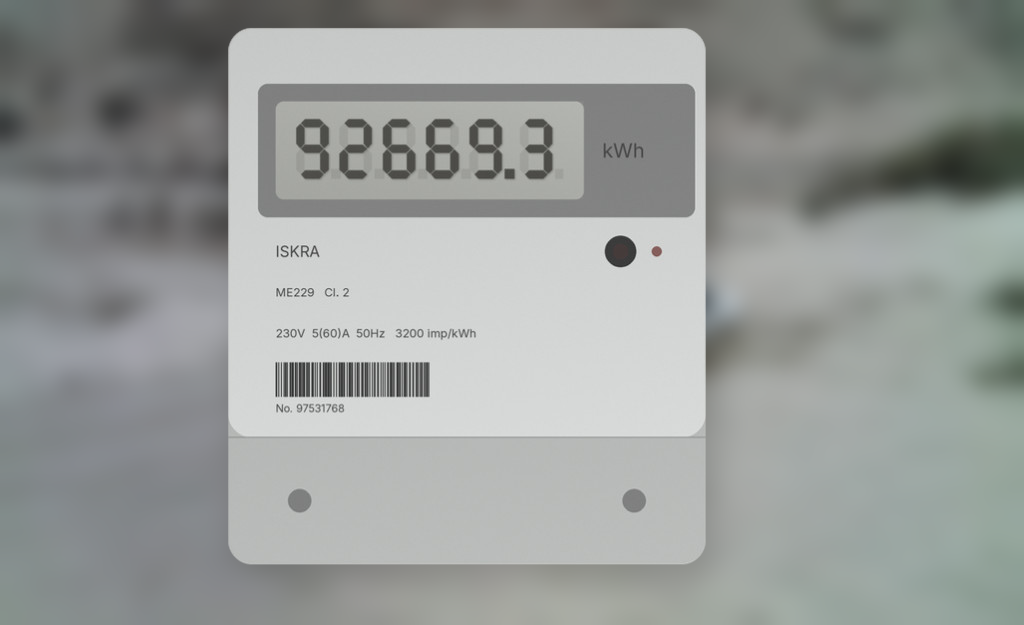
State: 92669.3 kWh
